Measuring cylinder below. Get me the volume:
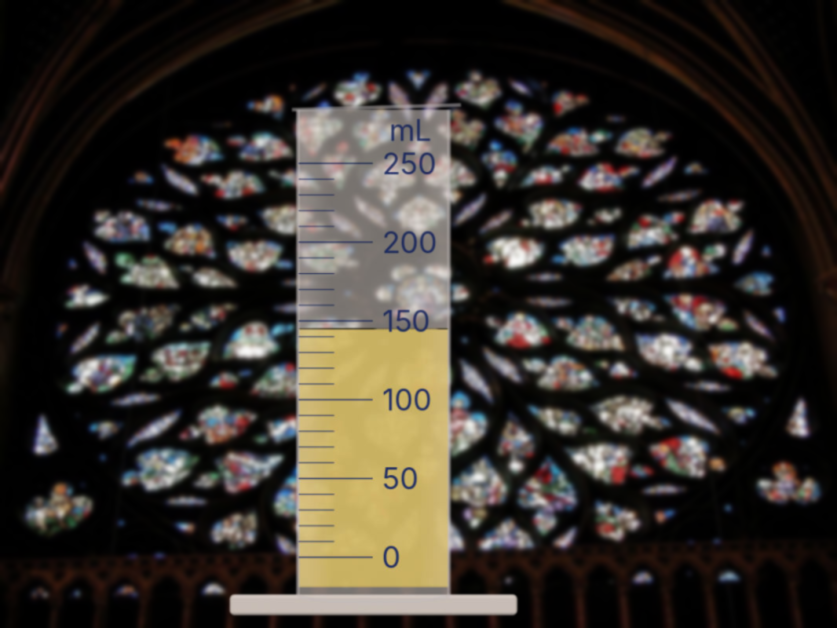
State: 145 mL
